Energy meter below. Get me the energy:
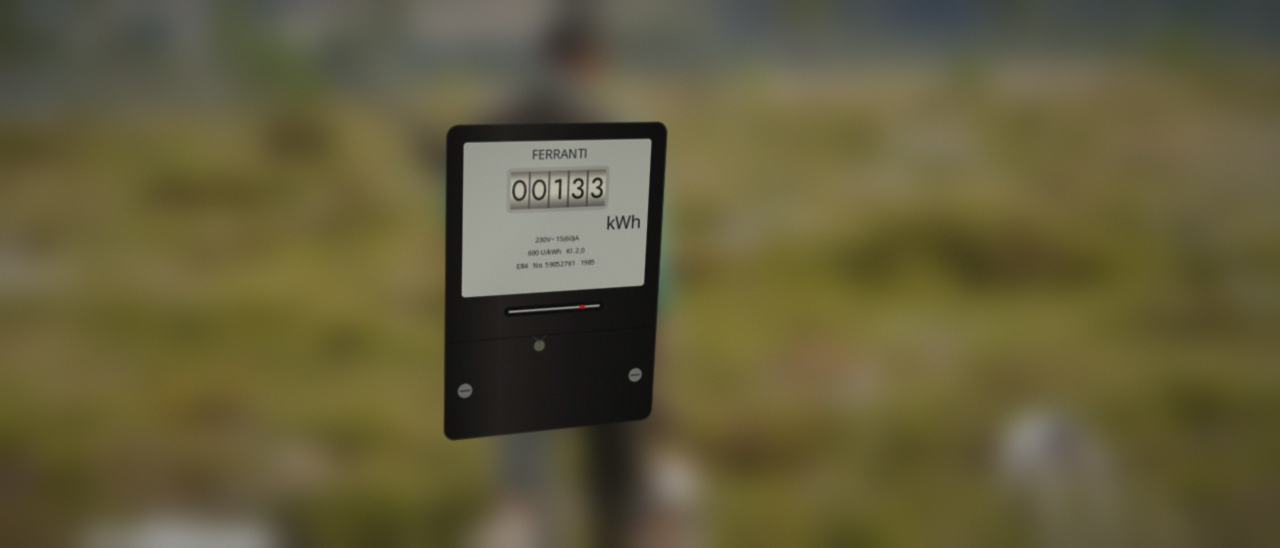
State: 133 kWh
